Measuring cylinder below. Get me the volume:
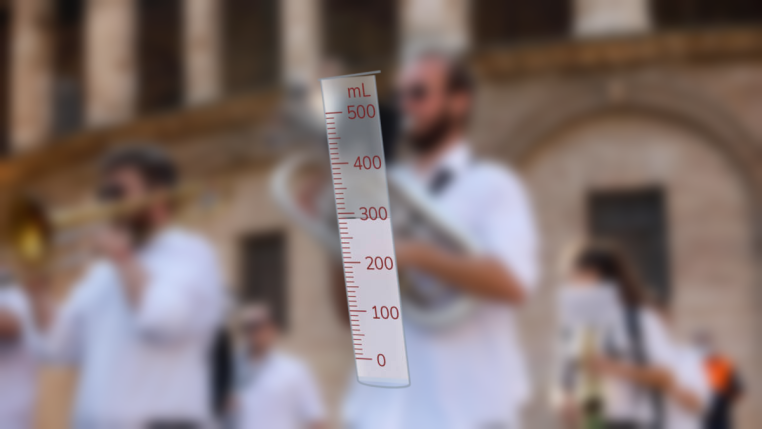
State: 290 mL
